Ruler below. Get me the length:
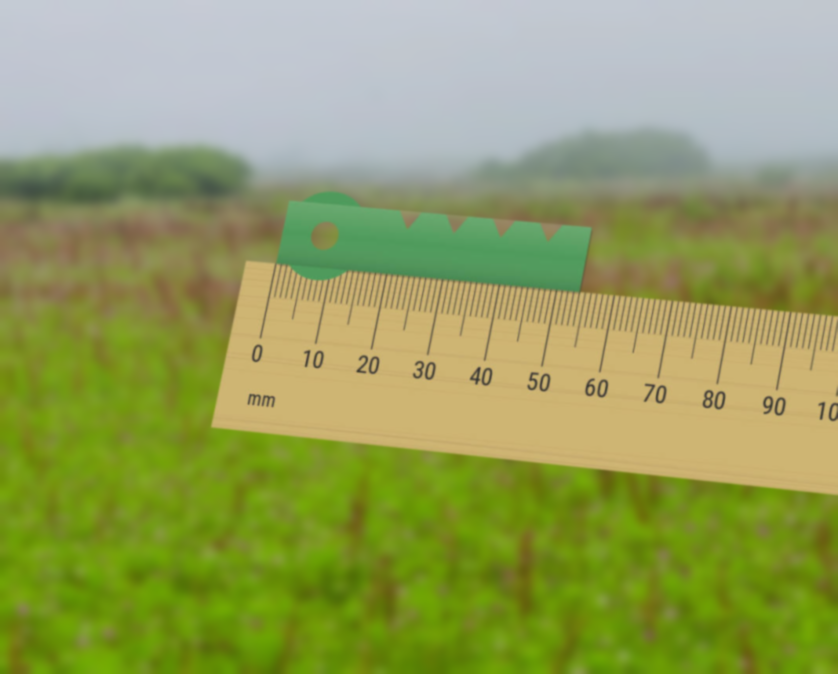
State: 54 mm
